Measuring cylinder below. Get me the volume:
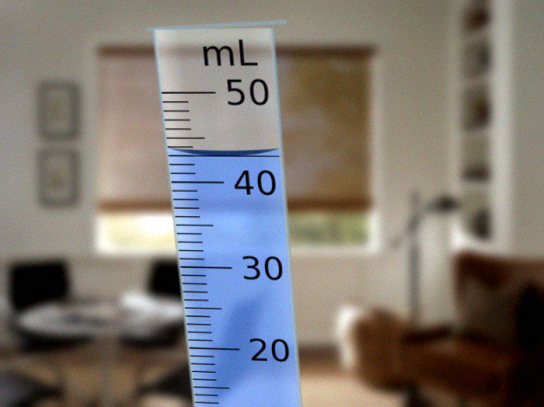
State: 43 mL
